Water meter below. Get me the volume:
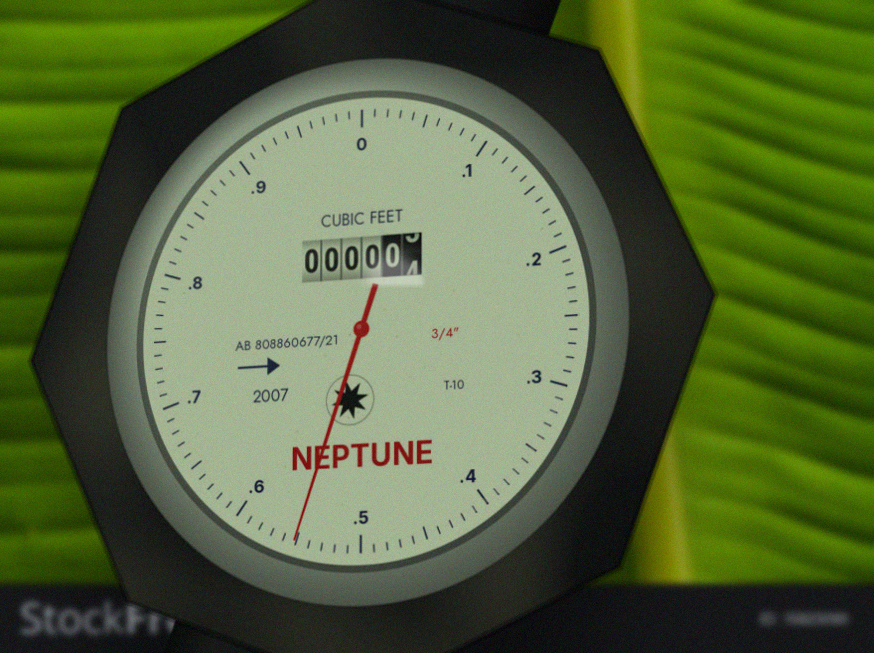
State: 3.55 ft³
